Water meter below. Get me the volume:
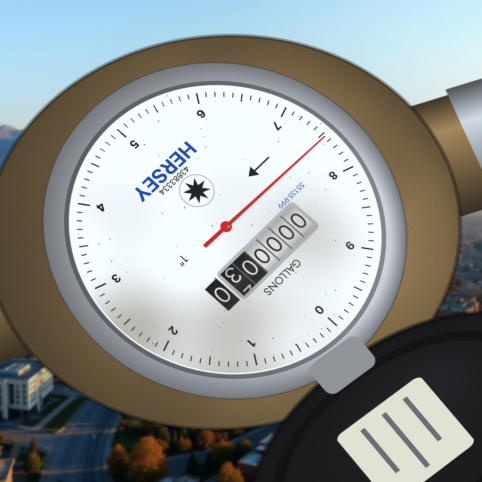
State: 27.5 gal
